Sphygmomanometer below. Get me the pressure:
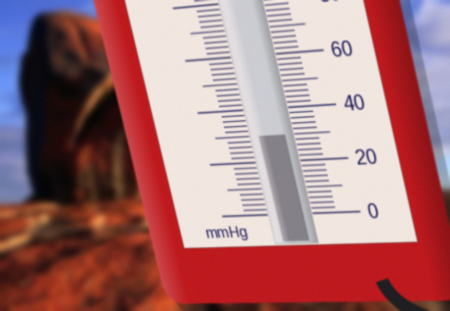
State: 30 mmHg
